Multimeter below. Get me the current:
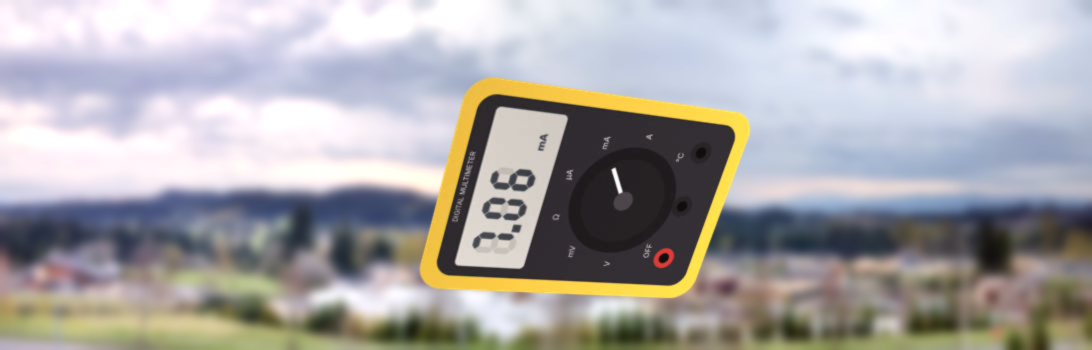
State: 7.06 mA
